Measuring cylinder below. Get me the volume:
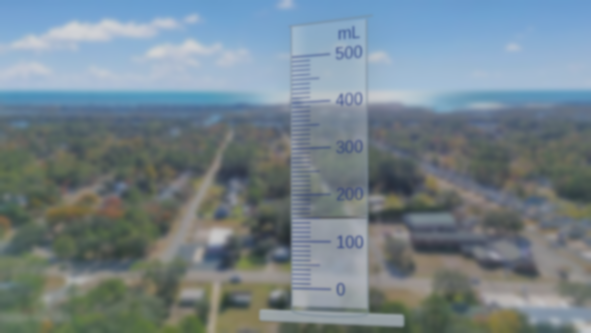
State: 150 mL
